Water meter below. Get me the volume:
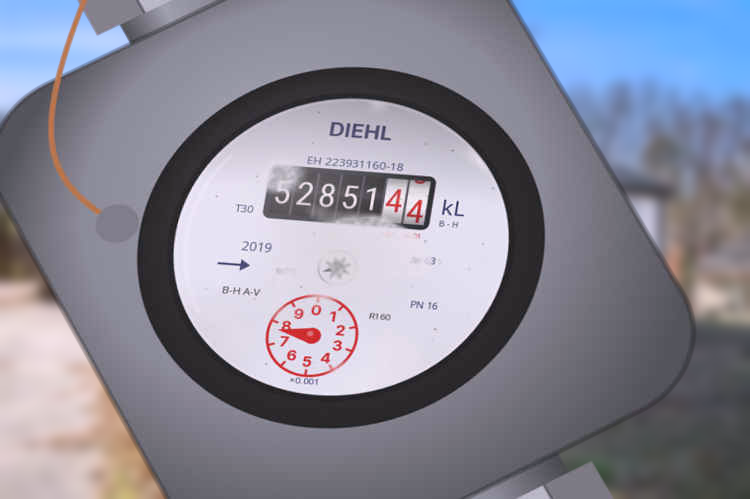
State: 52851.437 kL
